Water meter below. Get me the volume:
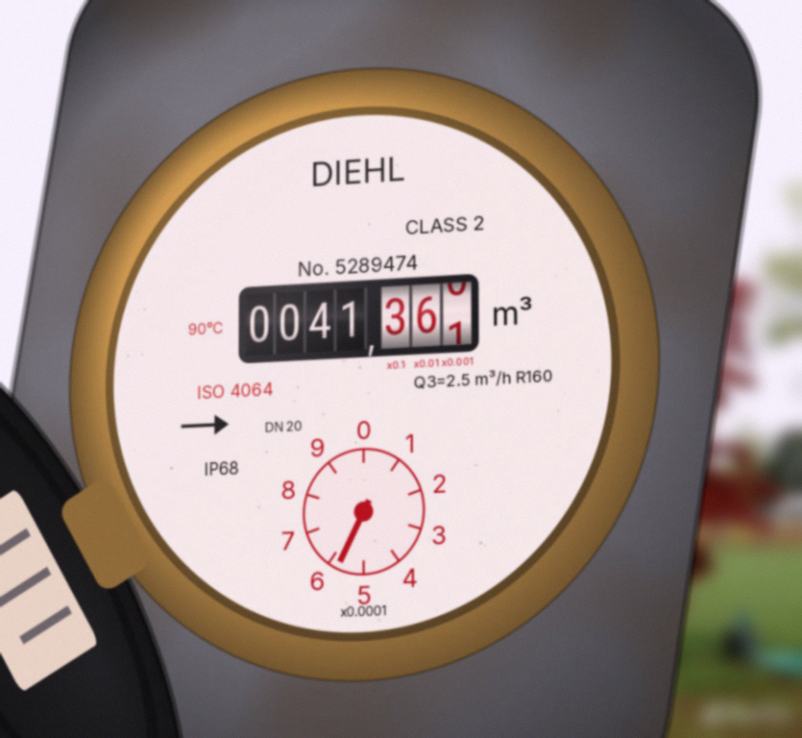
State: 41.3605 m³
